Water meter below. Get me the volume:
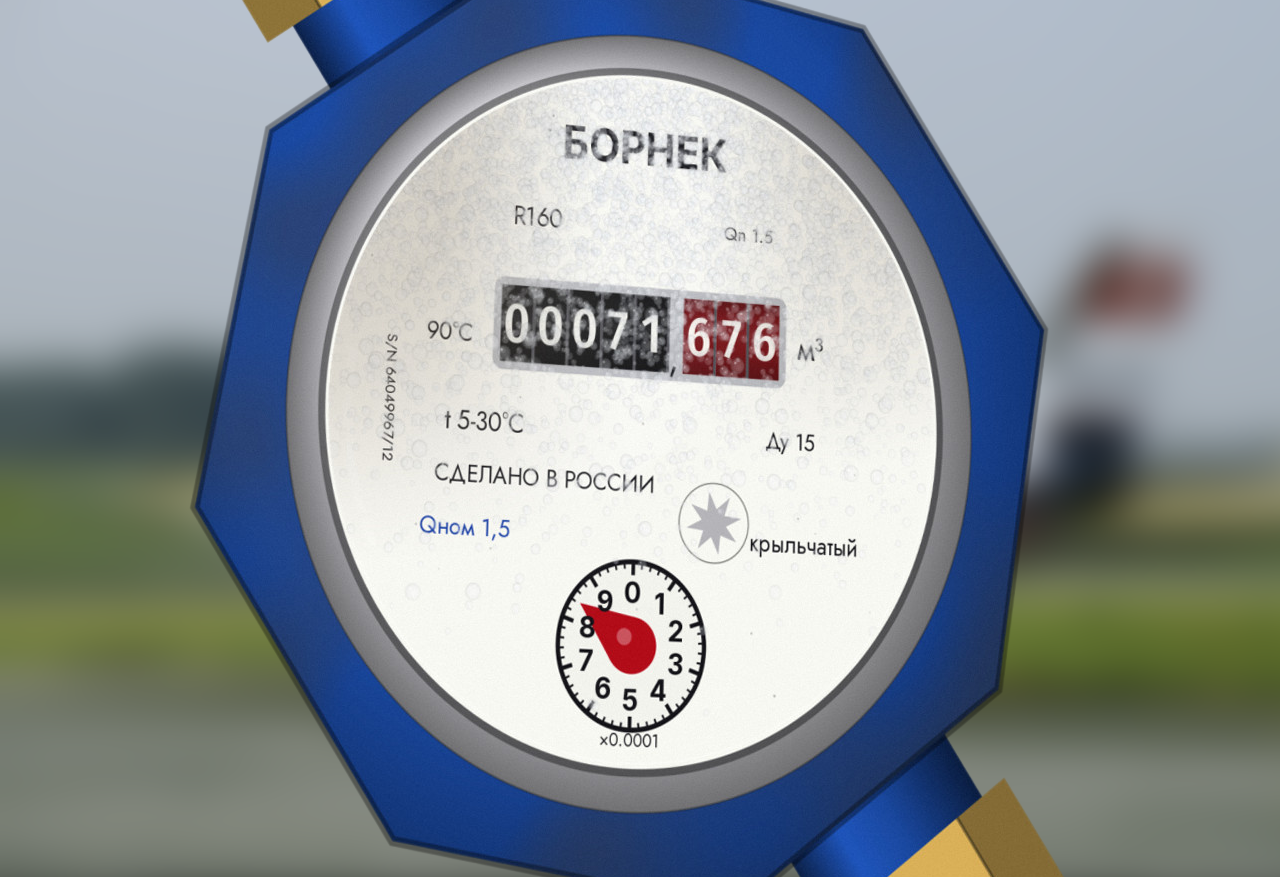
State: 71.6768 m³
